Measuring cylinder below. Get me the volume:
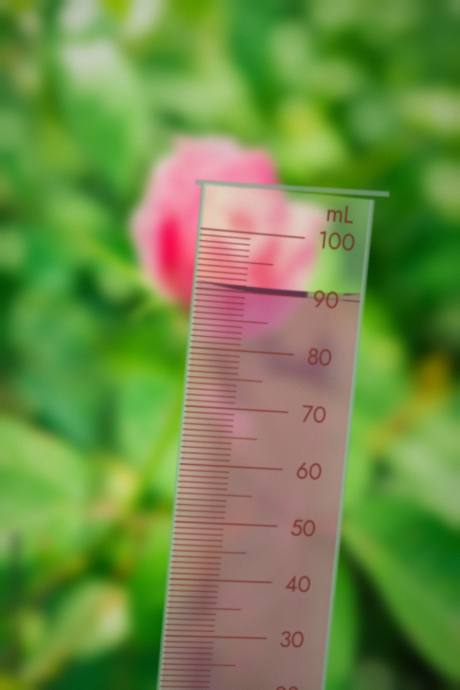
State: 90 mL
